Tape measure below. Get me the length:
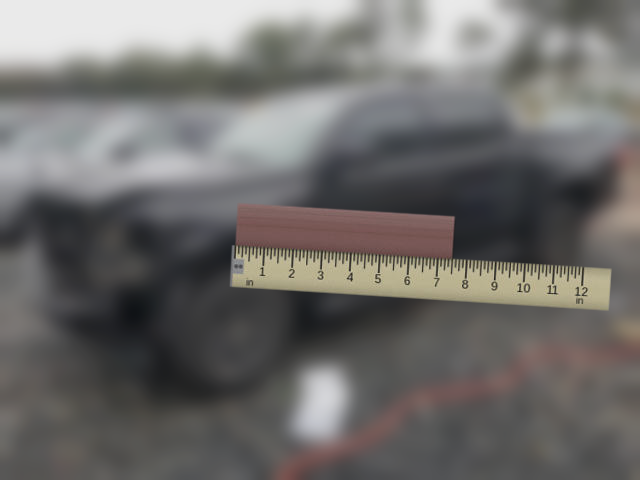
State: 7.5 in
